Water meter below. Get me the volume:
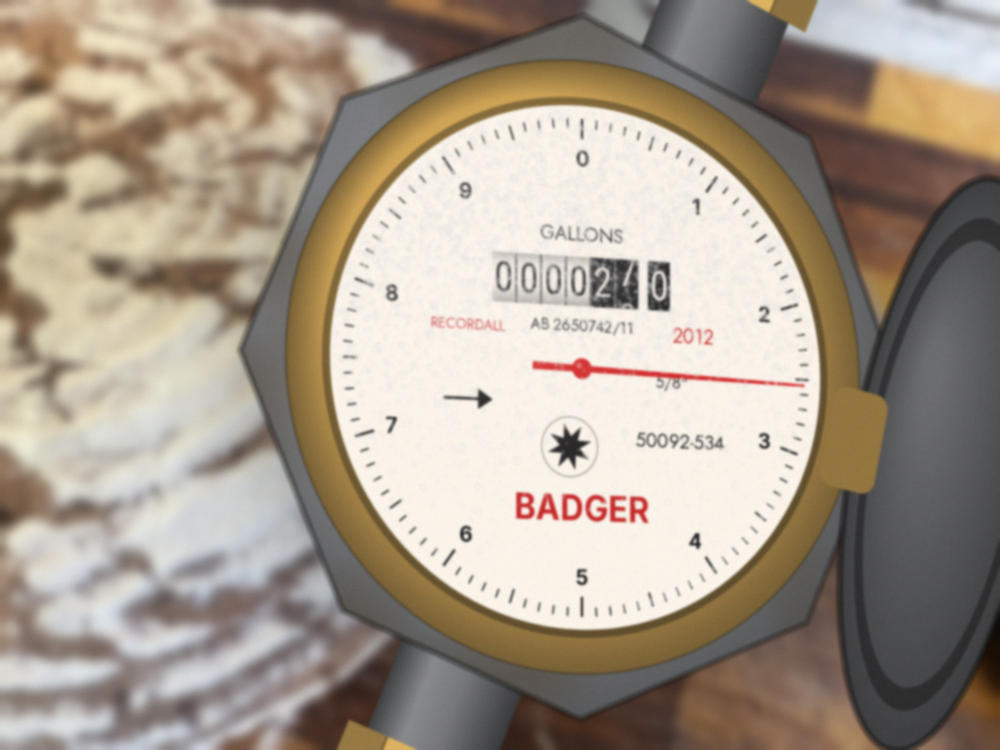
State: 272.5 gal
